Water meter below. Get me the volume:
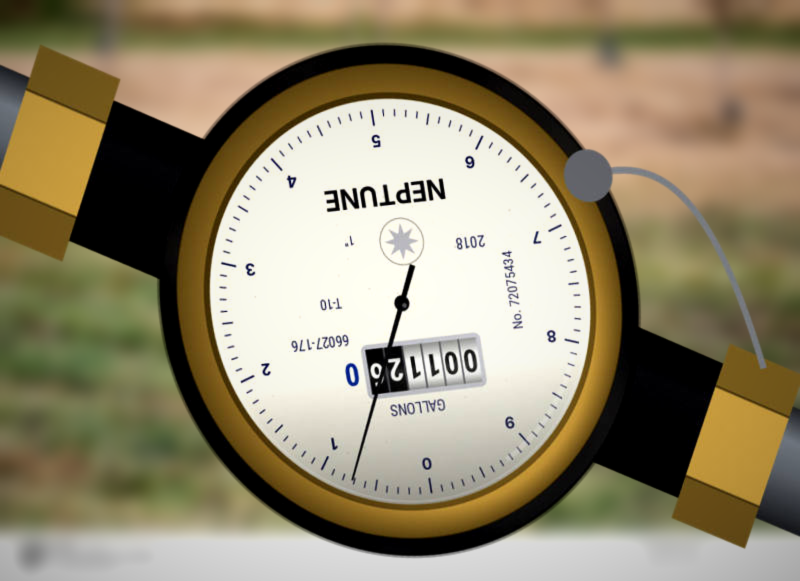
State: 11260.7 gal
